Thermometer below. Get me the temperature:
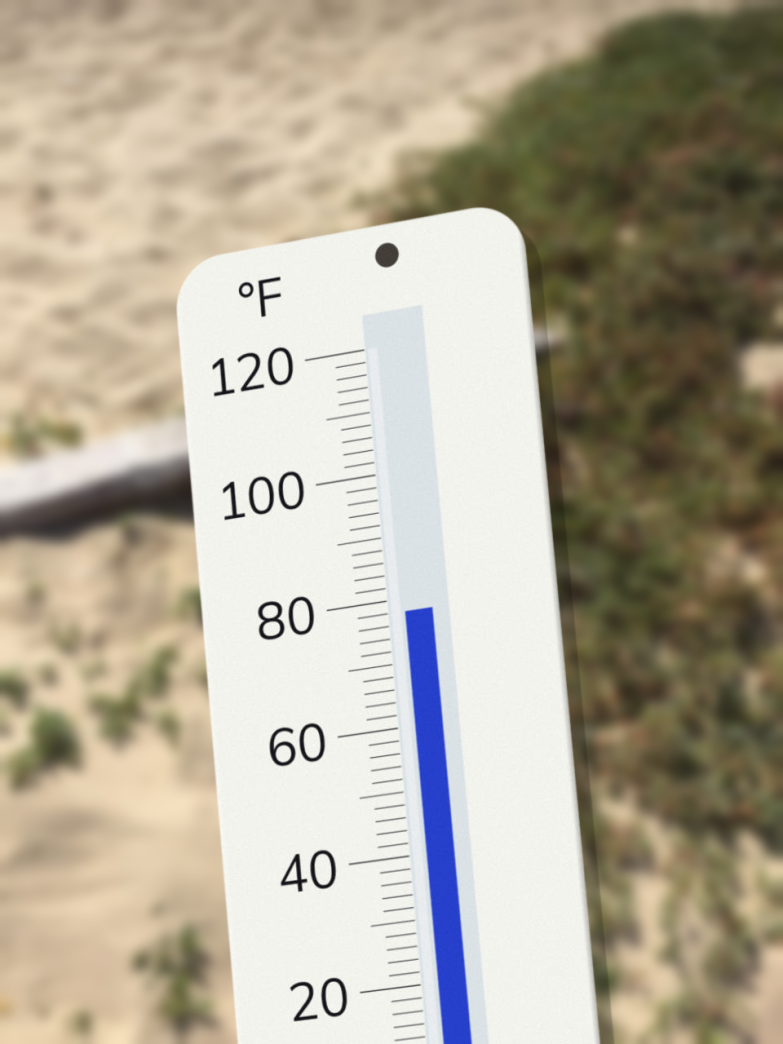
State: 78 °F
